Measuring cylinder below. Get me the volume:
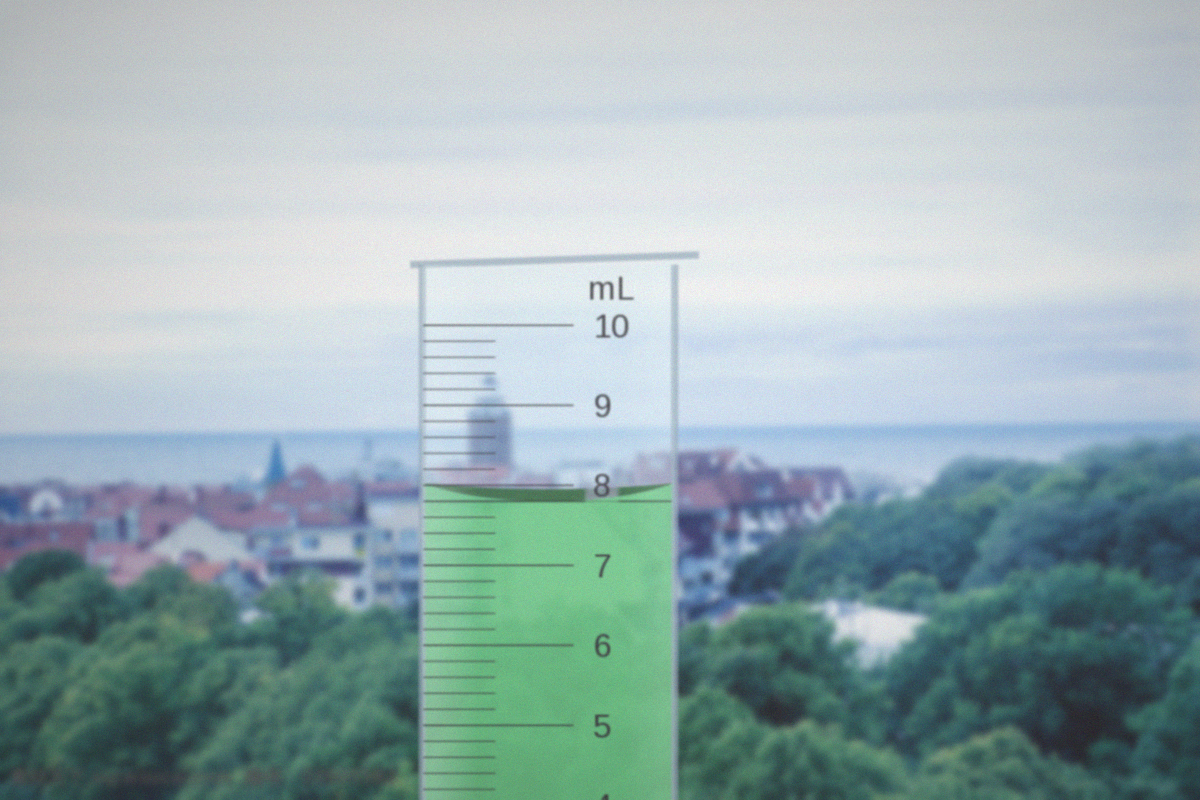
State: 7.8 mL
